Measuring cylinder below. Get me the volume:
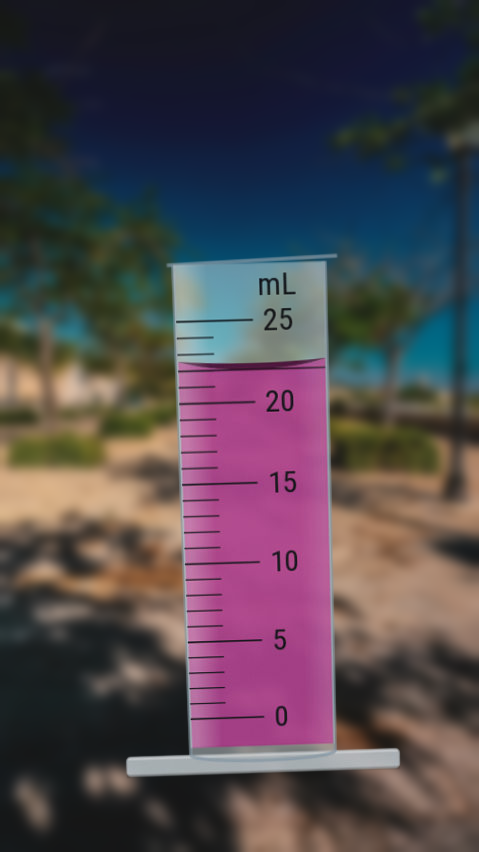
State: 22 mL
